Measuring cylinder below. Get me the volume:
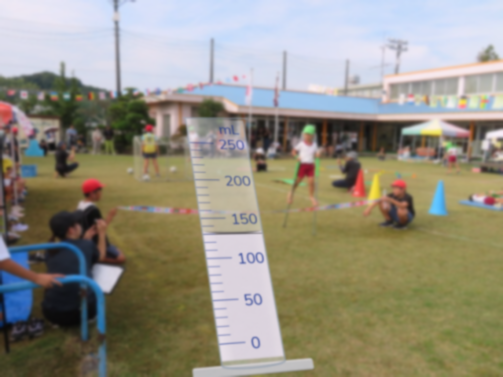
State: 130 mL
